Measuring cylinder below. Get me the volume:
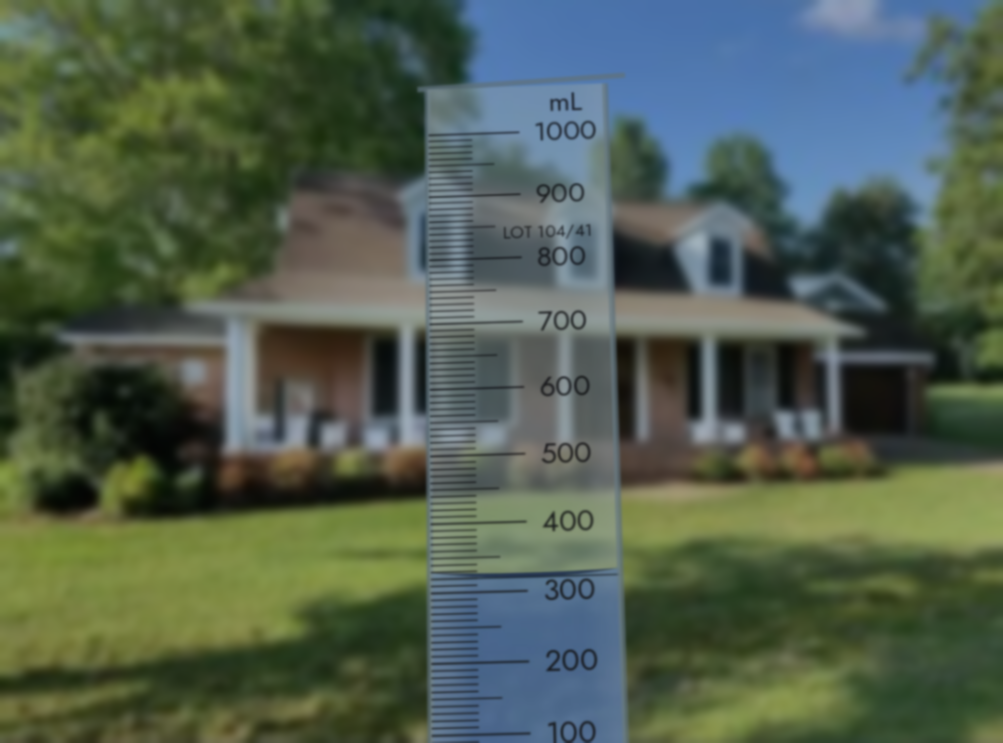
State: 320 mL
